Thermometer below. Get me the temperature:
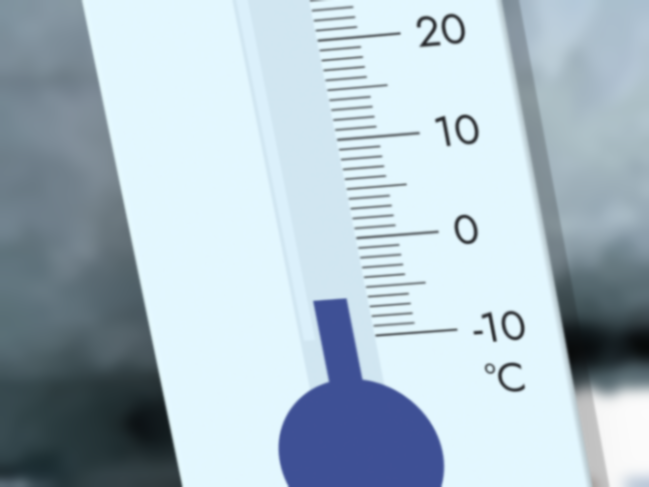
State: -6 °C
